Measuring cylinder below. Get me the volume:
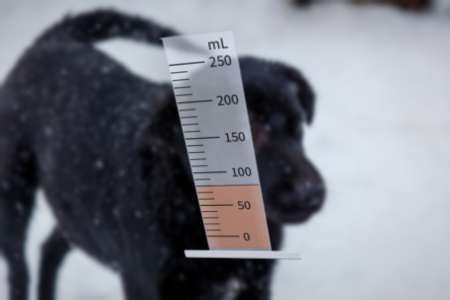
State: 80 mL
